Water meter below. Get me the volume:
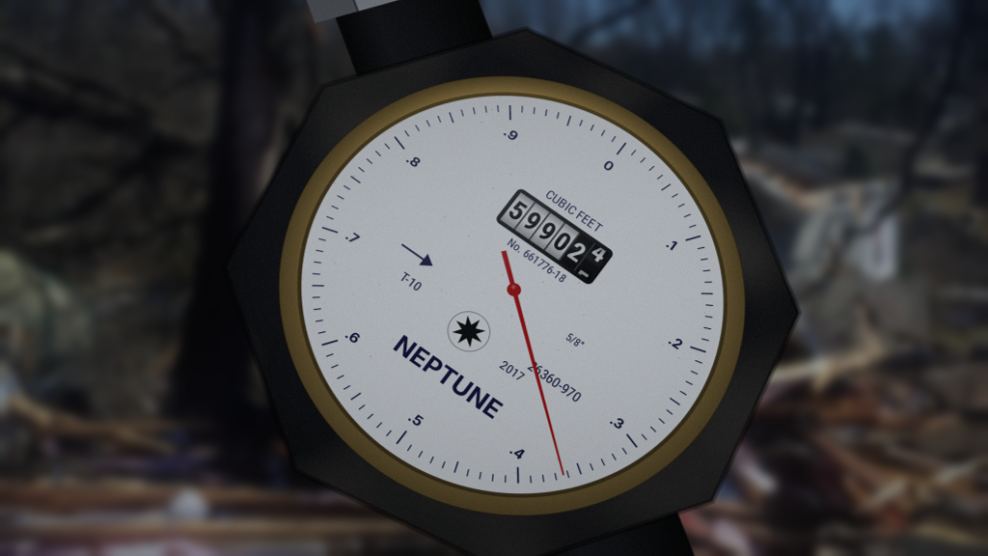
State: 599024.36 ft³
